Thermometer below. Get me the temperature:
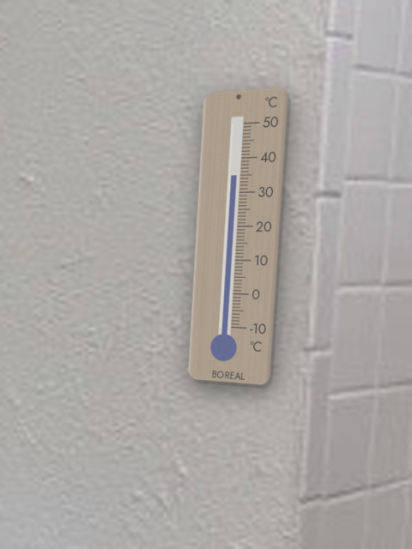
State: 35 °C
